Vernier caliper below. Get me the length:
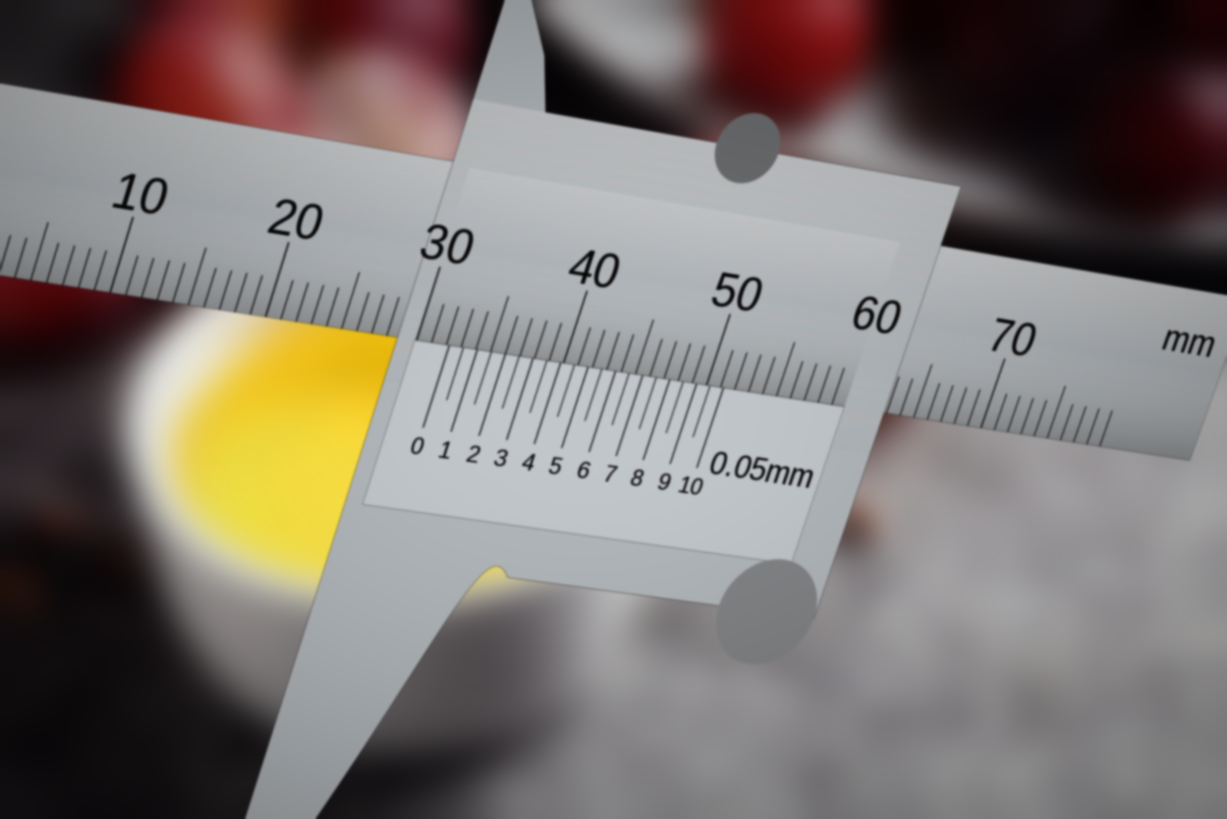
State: 32.2 mm
